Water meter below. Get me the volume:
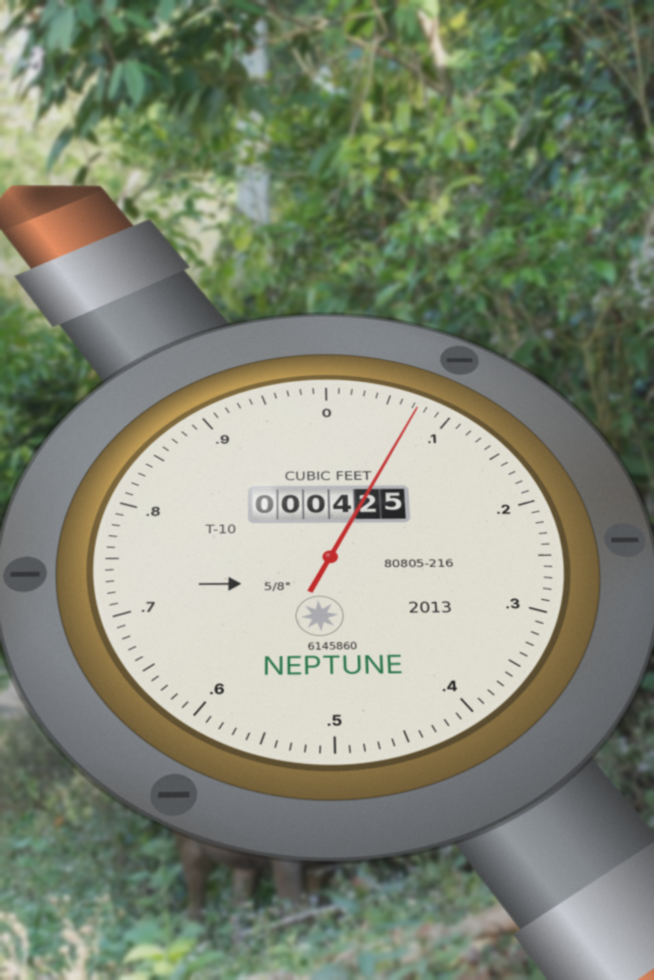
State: 425.07 ft³
